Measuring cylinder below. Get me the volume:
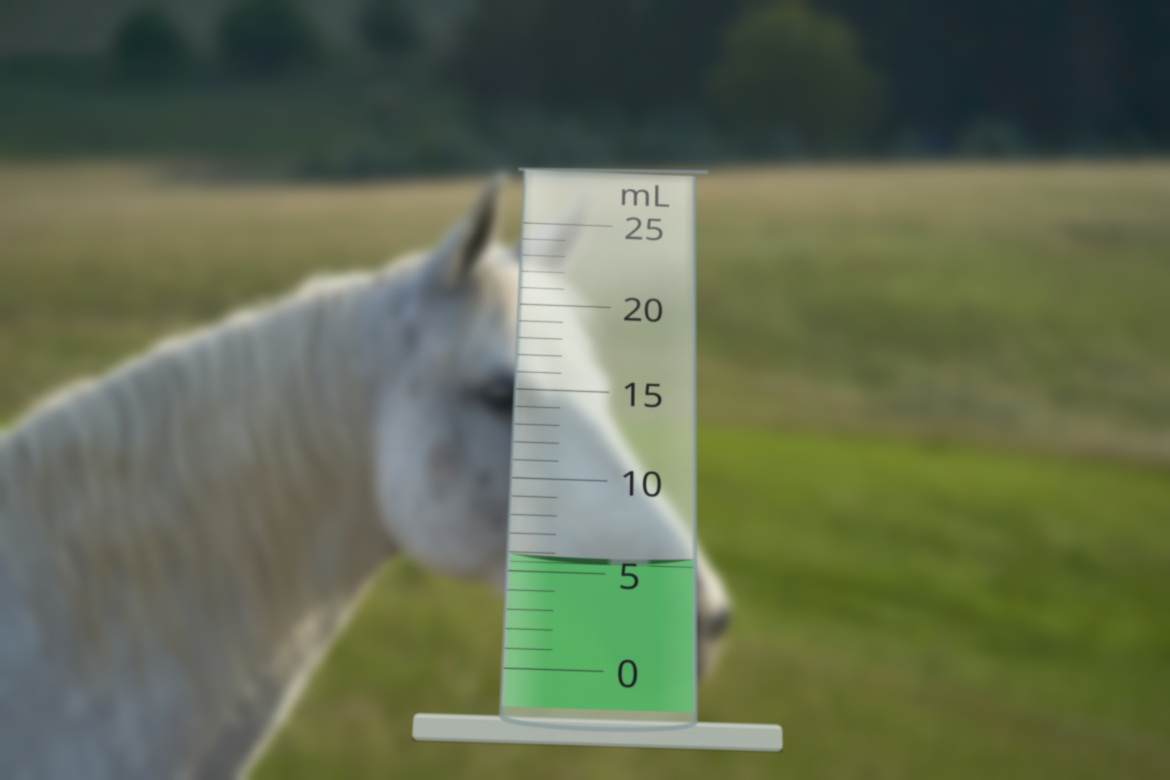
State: 5.5 mL
